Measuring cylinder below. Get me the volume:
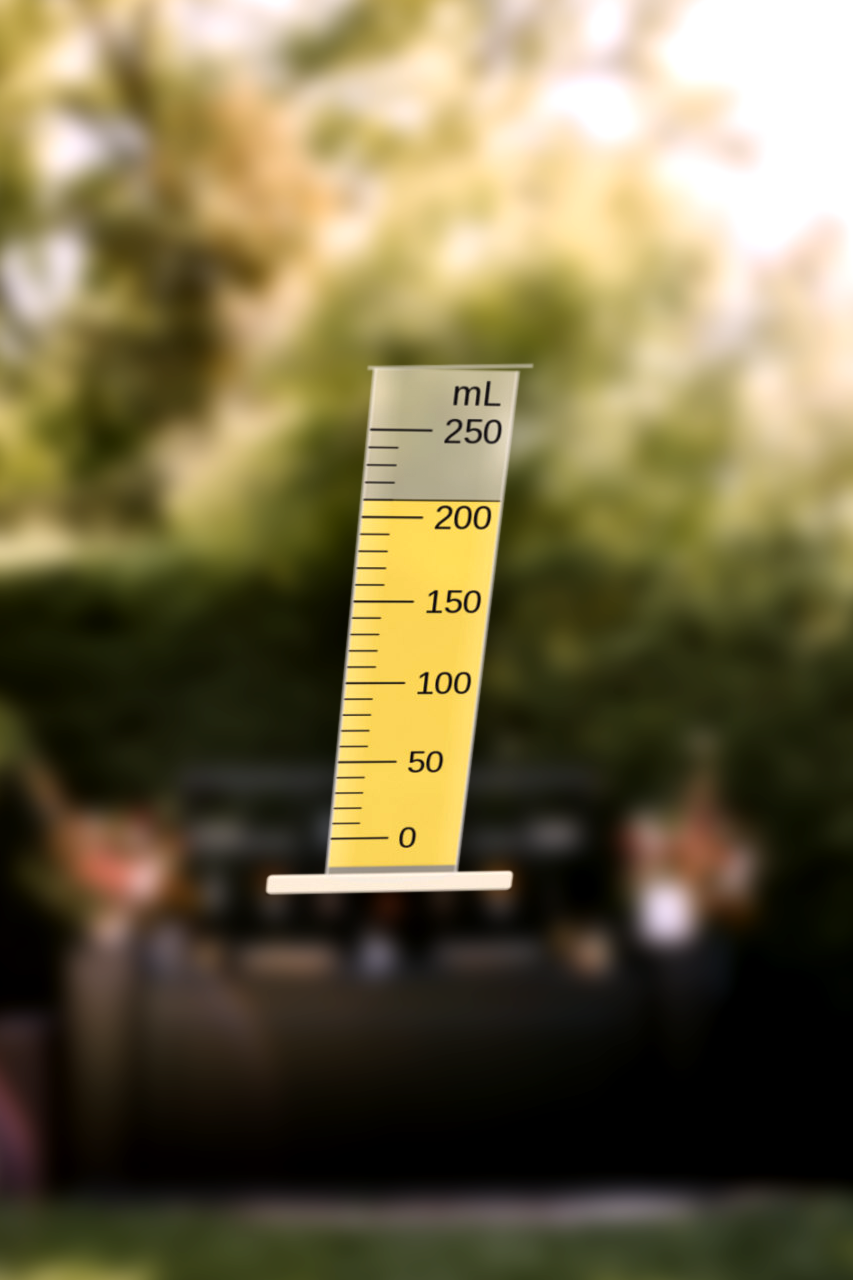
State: 210 mL
